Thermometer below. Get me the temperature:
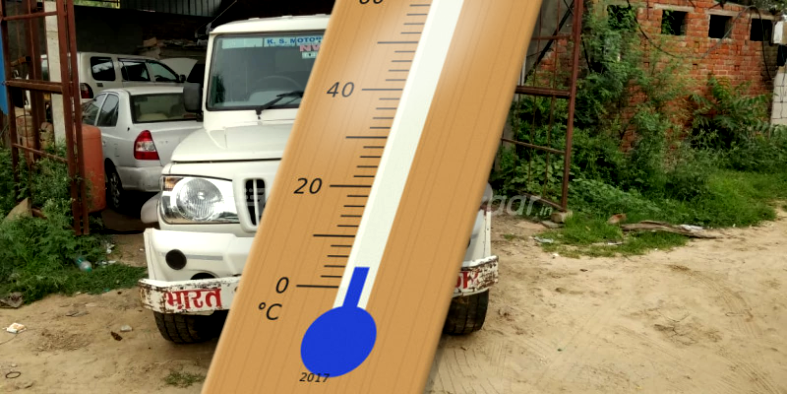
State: 4 °C
